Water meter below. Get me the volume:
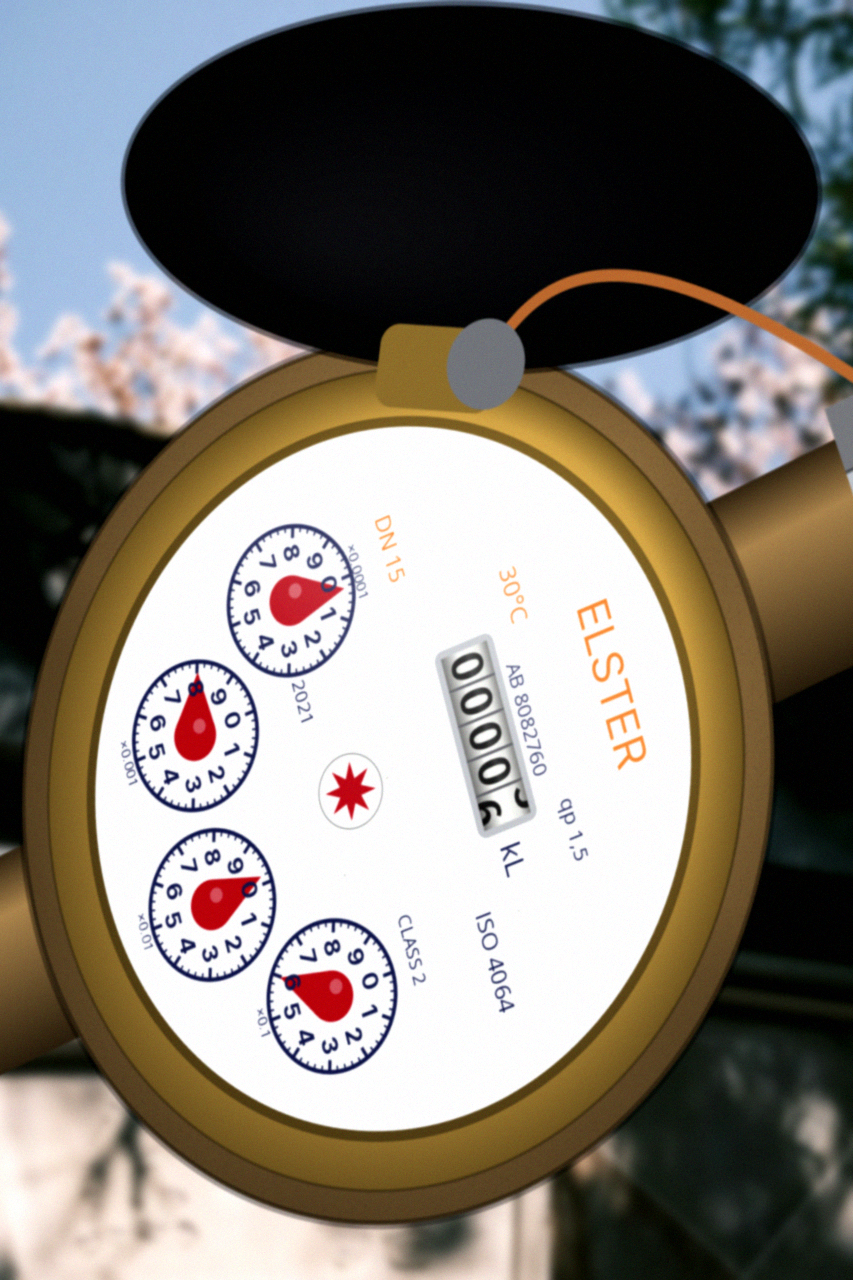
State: 5.5980 kL
